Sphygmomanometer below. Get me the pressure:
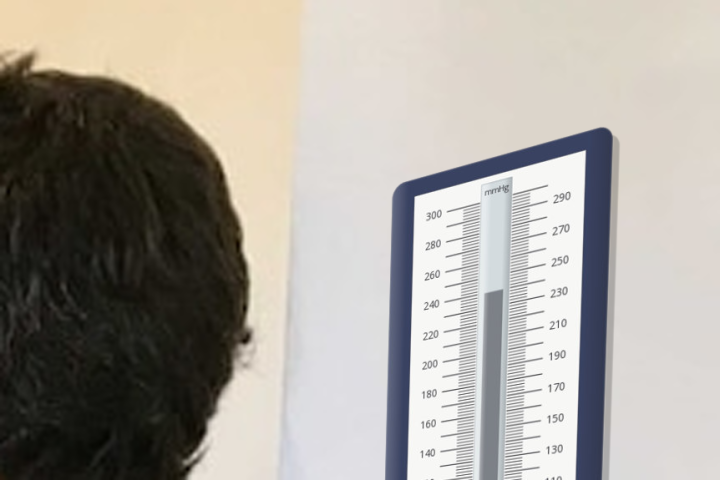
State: 240 mmHg
